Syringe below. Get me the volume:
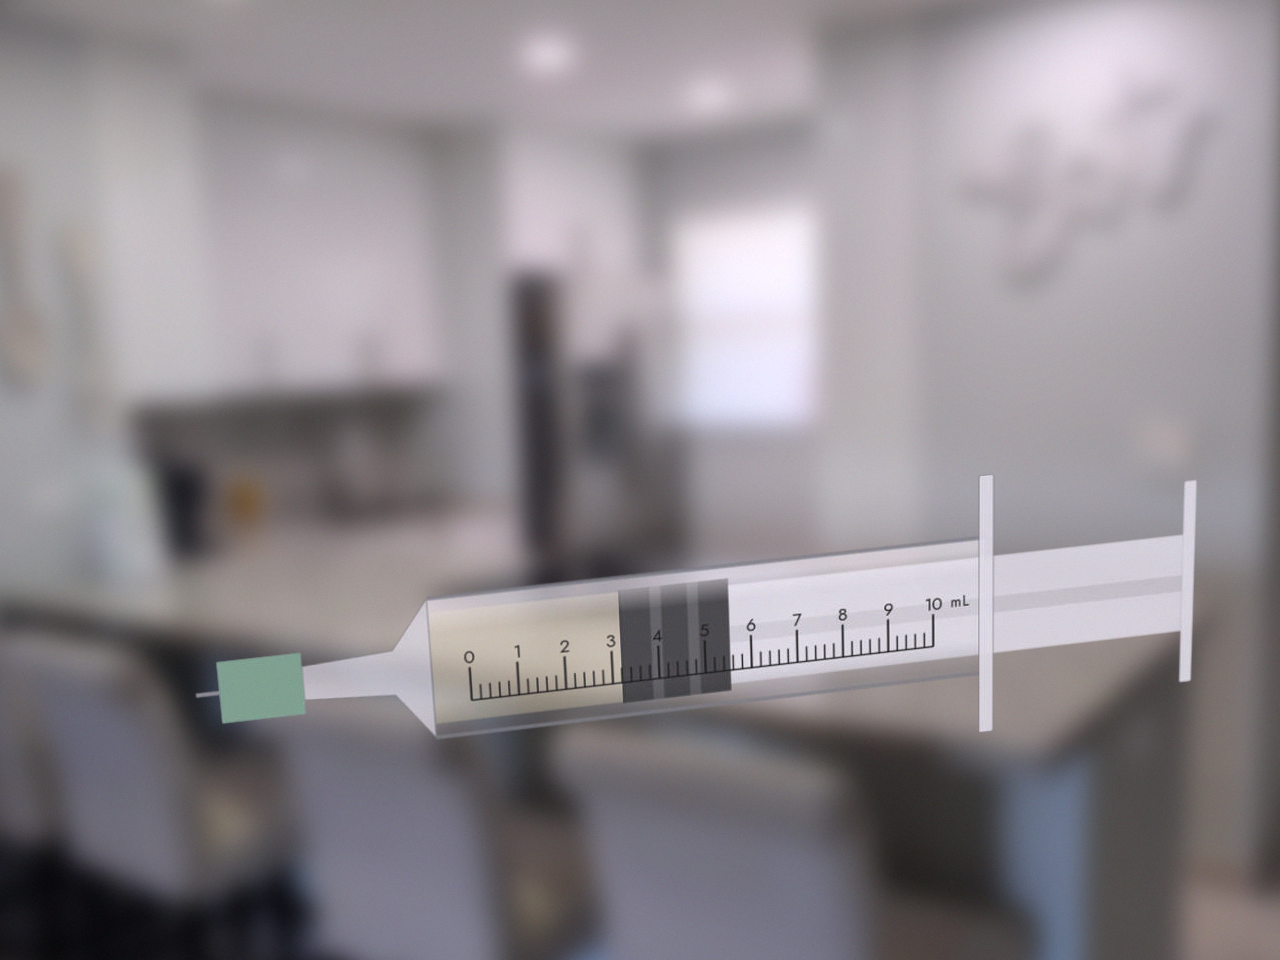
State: 3.2 mL
